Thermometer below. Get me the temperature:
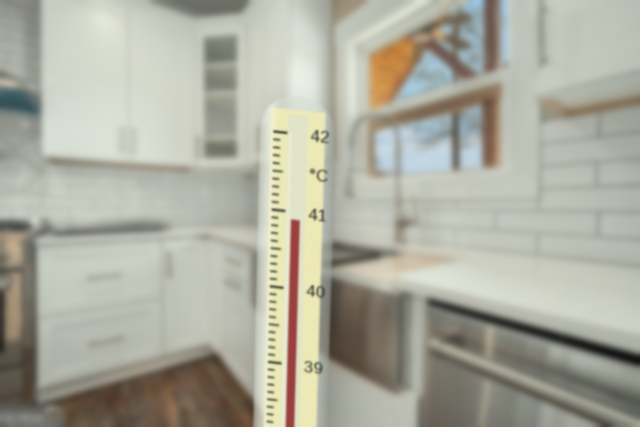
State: 40.9 °C
